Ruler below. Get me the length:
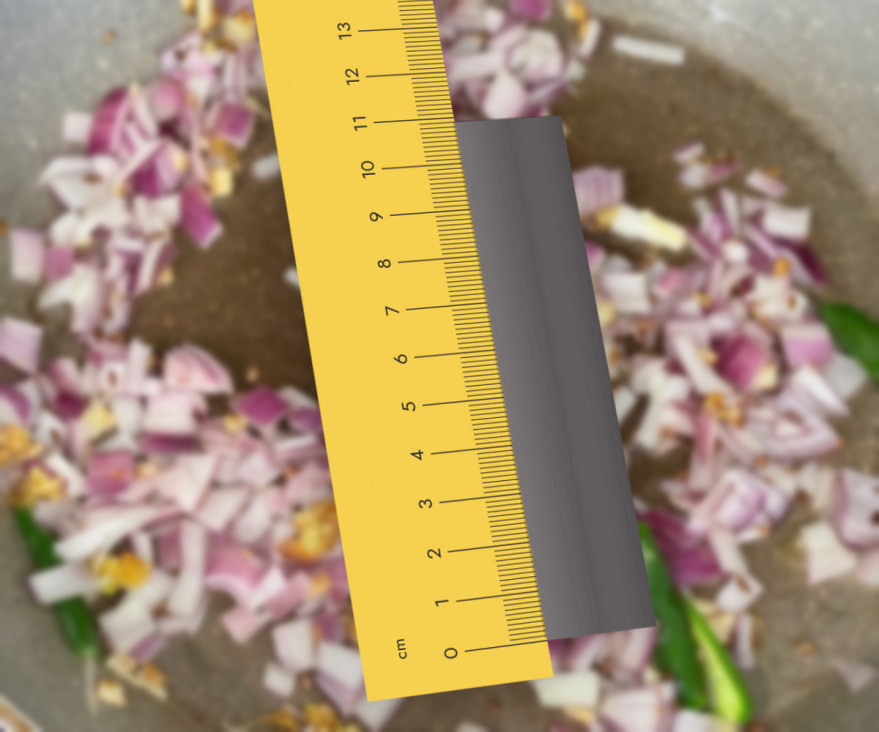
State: 10.9 cm
